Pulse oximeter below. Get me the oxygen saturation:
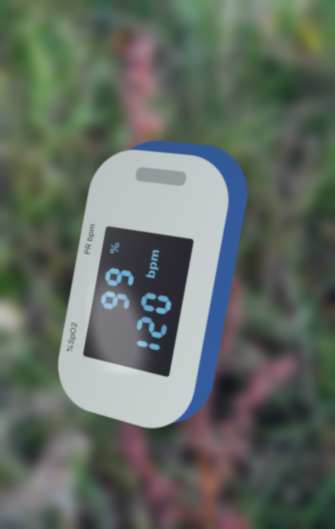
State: 99 %
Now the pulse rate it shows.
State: 120 bpm
